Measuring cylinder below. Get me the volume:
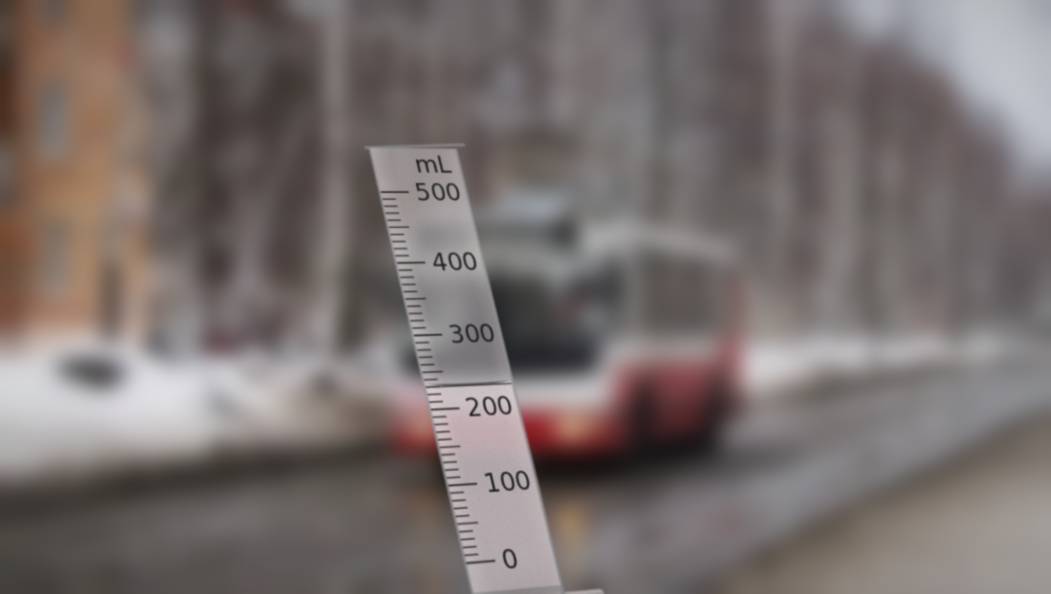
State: 230 mL
